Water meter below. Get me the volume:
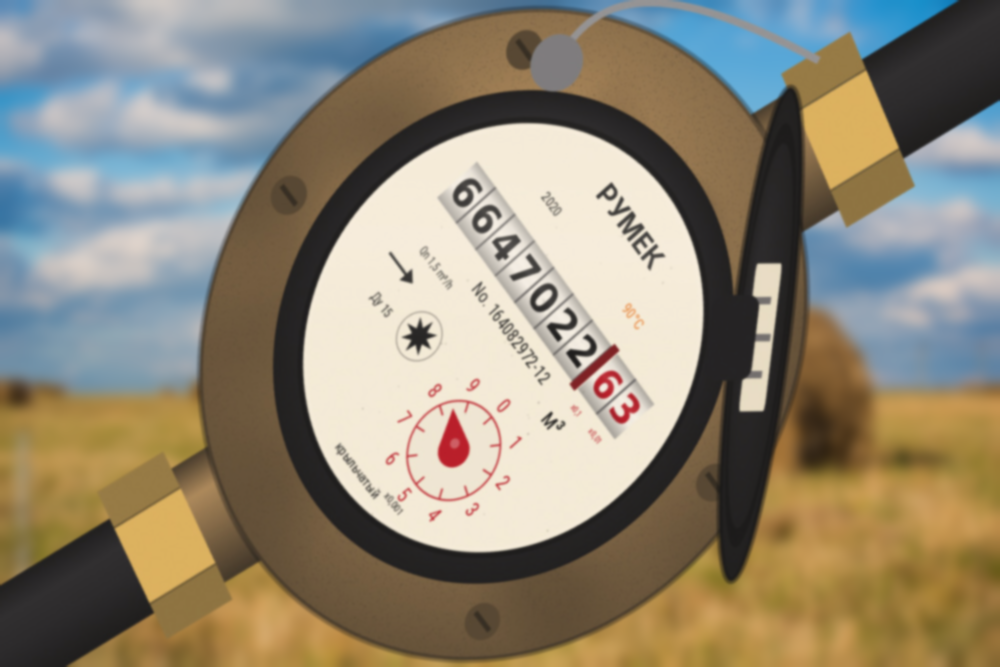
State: 6647022.638 m³
